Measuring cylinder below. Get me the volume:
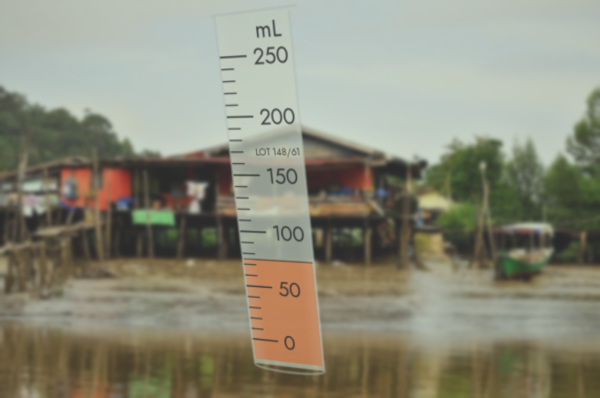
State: 75 mL
